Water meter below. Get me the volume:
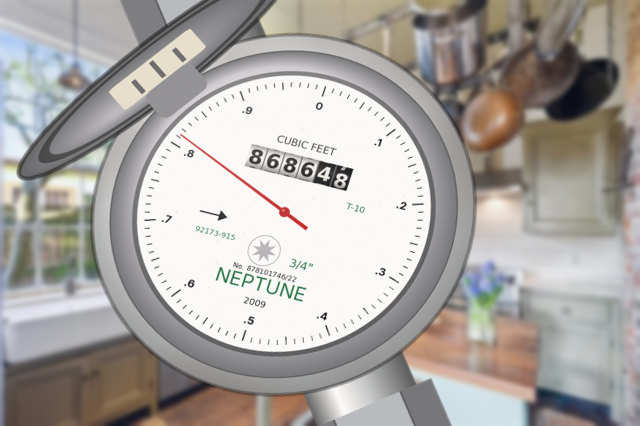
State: 868647.81 ft³
